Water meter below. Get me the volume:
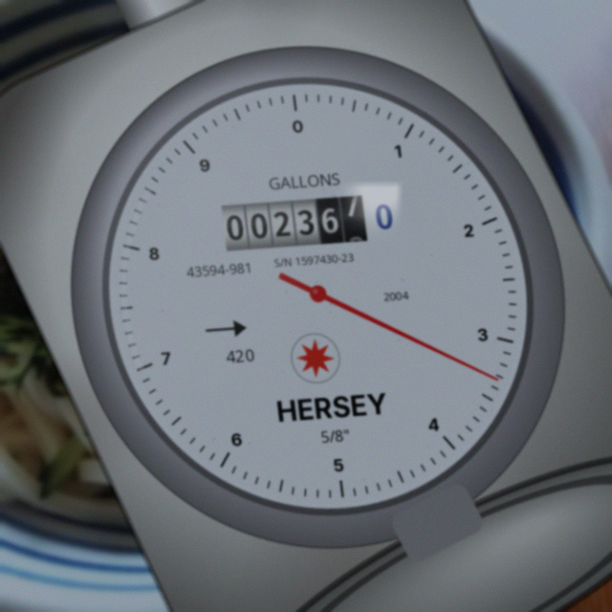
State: 23673.3 gal
